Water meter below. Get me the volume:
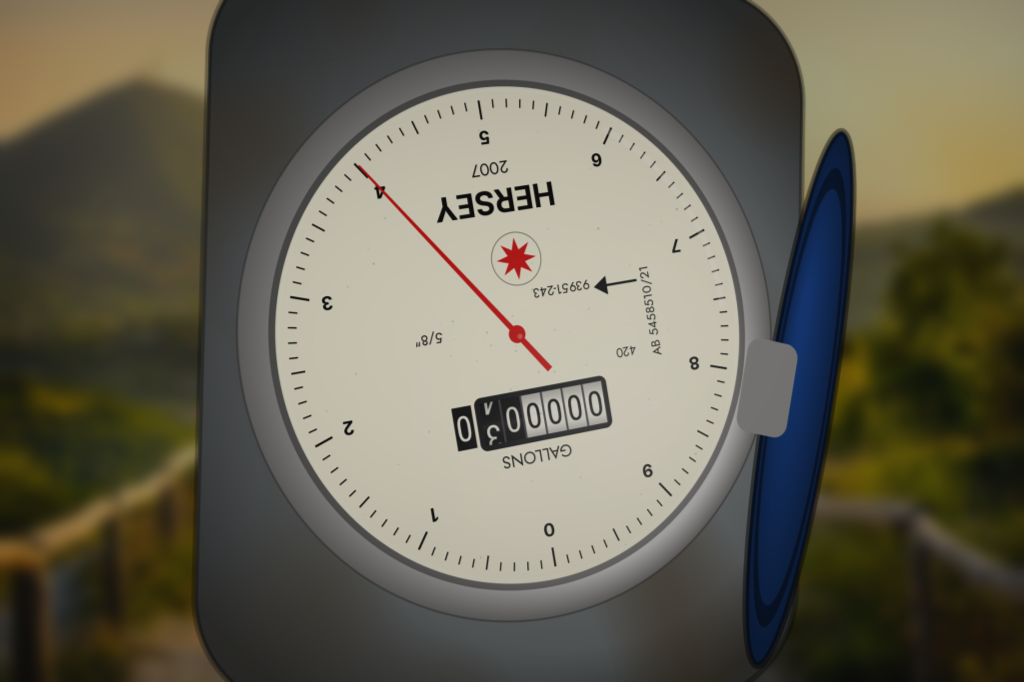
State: 34.0 gal
